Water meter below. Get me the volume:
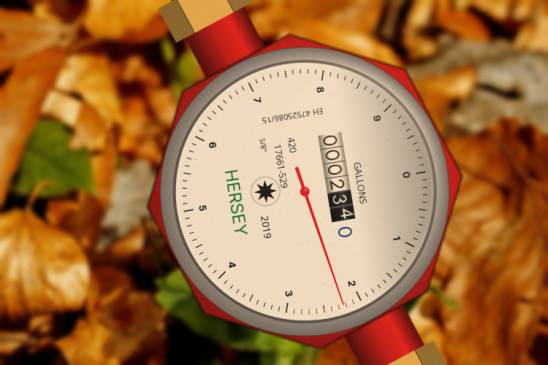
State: 2342.2 gal
